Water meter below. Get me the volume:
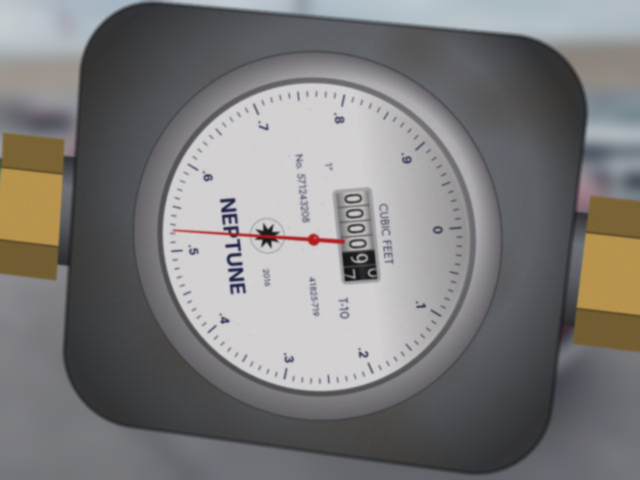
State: 96.52 ft³
